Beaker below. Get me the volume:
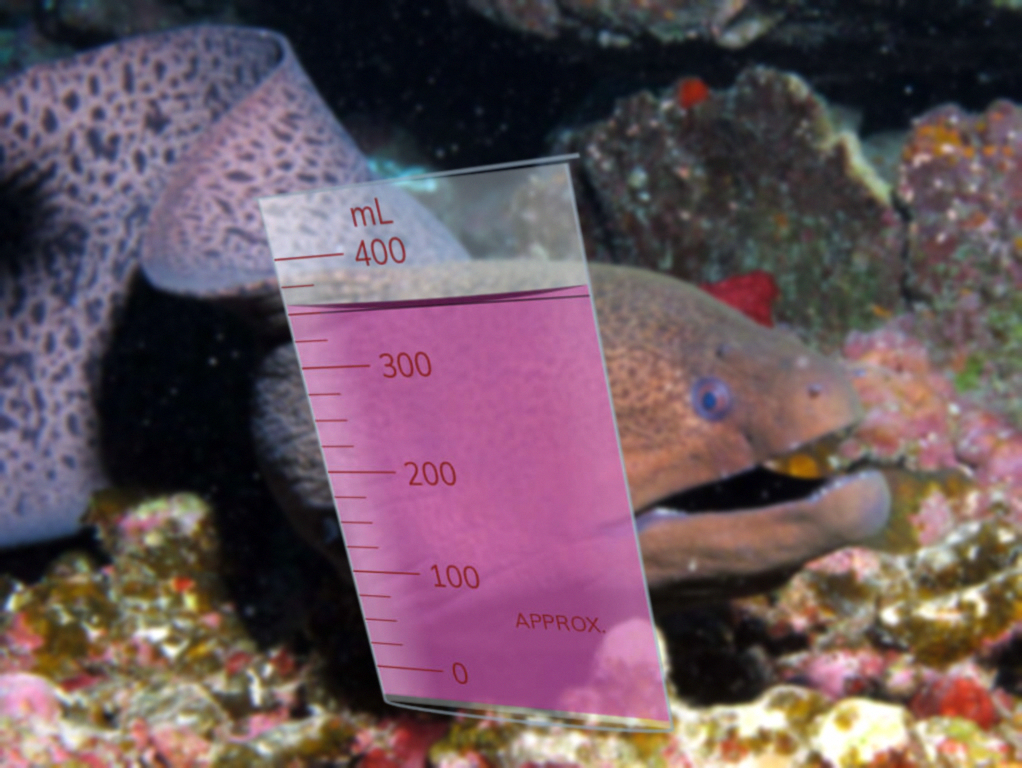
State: 350 mL
